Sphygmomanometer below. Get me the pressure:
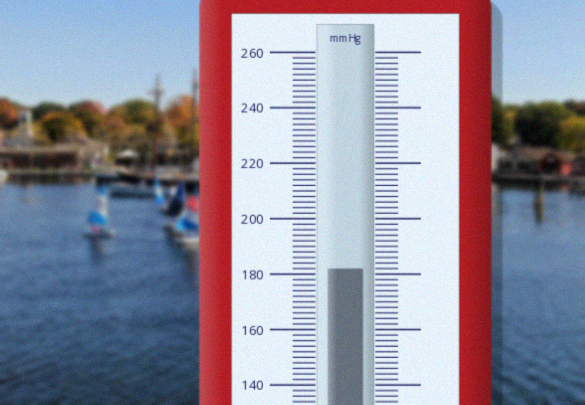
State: 182 mmHg
